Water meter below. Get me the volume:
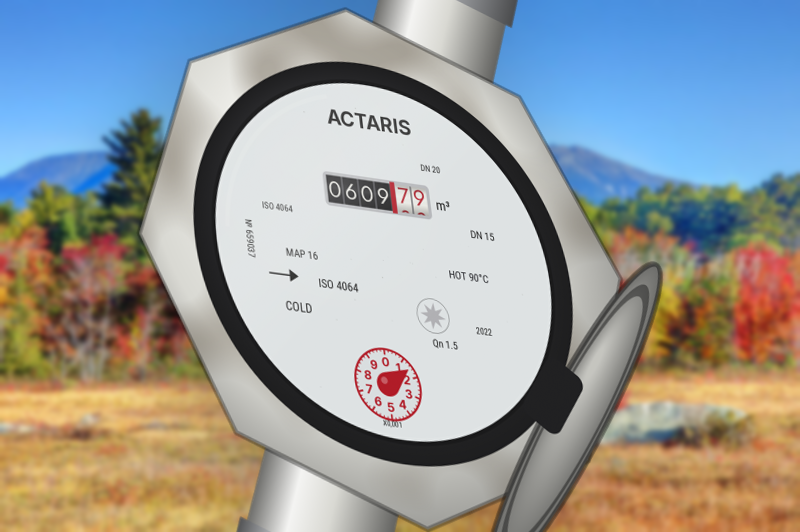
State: 609.791 m³
